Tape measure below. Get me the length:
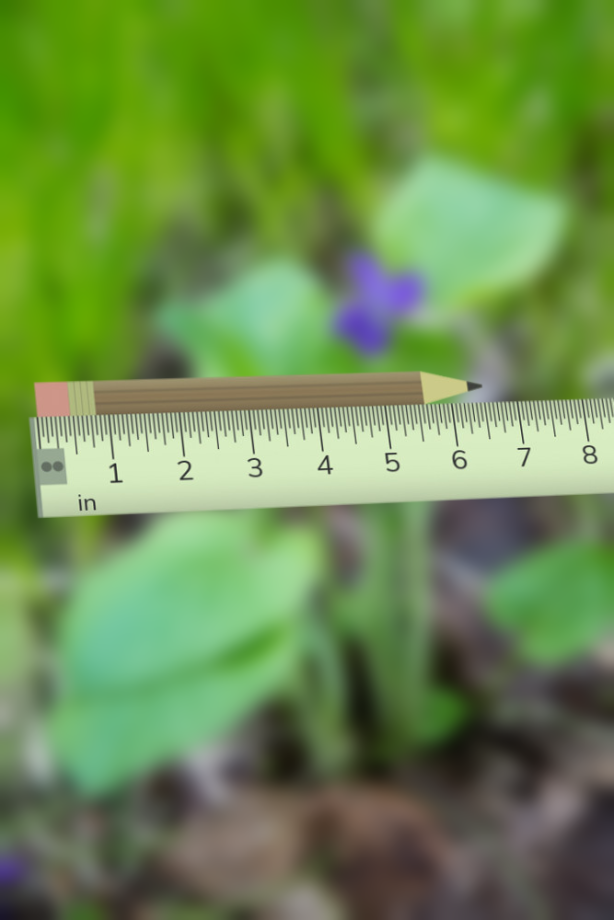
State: 6.5 in
